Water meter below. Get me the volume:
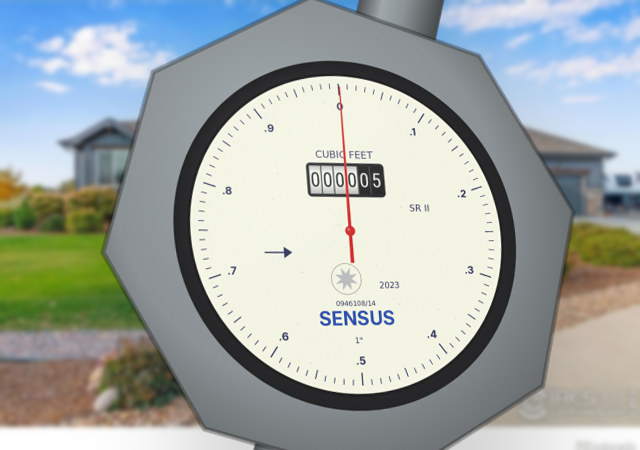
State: 5.00 ft³
